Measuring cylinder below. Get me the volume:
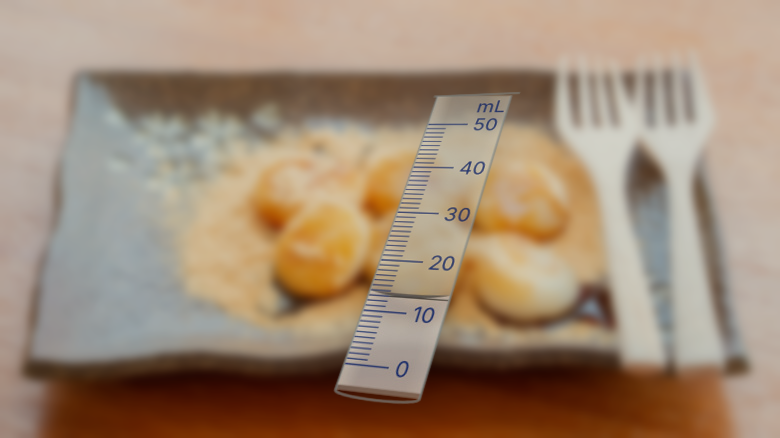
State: 13 mL
